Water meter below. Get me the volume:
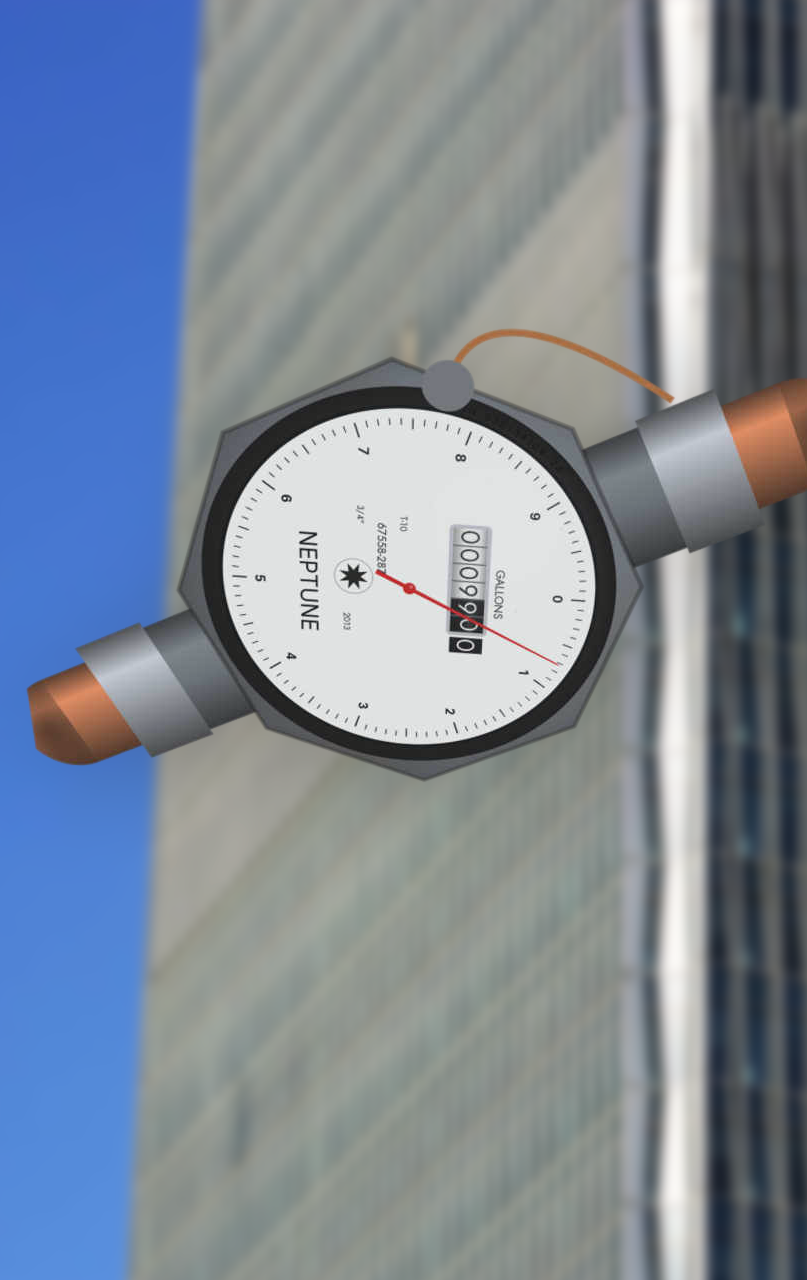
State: 9900.7 gal
